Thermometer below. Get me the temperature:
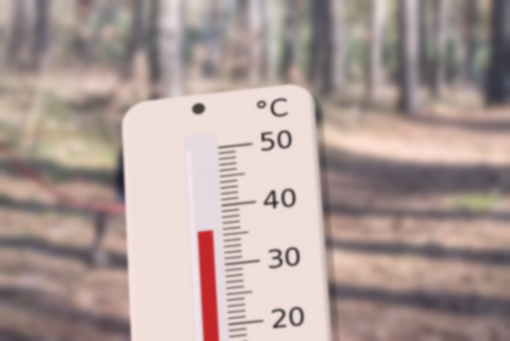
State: 36 °C
